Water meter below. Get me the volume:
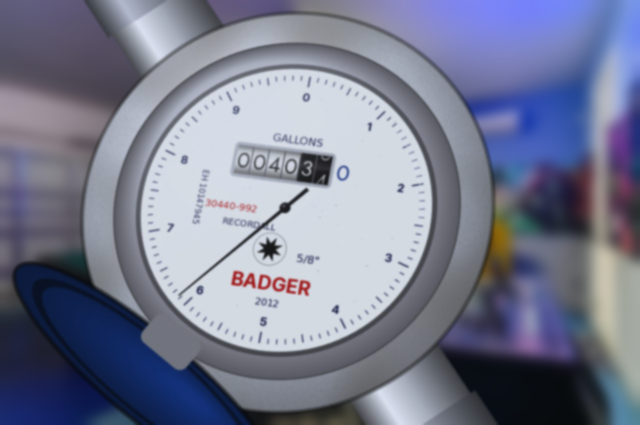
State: 40336.1 gal
